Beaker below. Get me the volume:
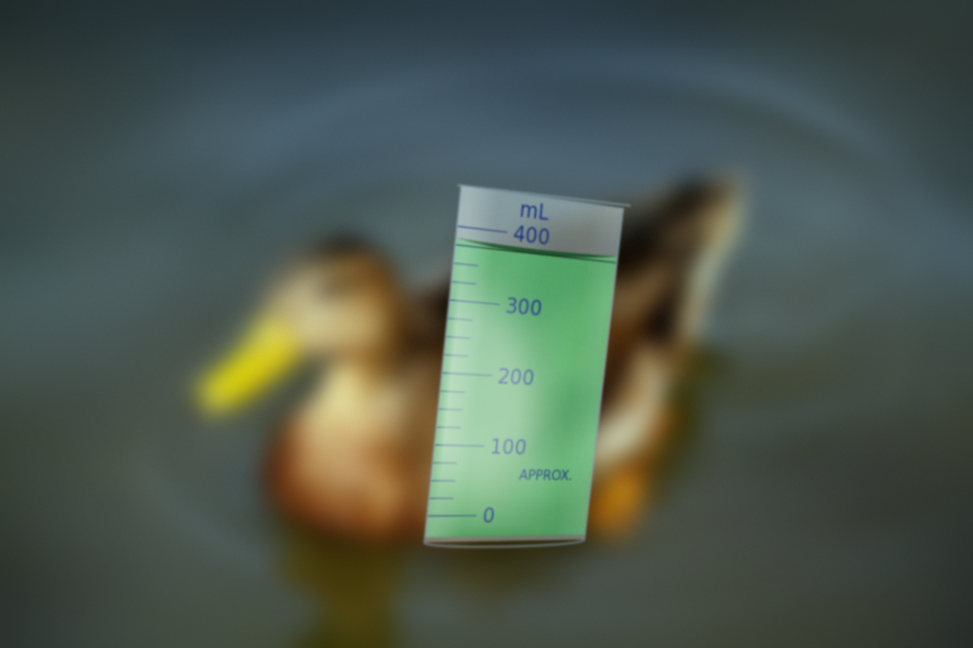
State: 375 mL
